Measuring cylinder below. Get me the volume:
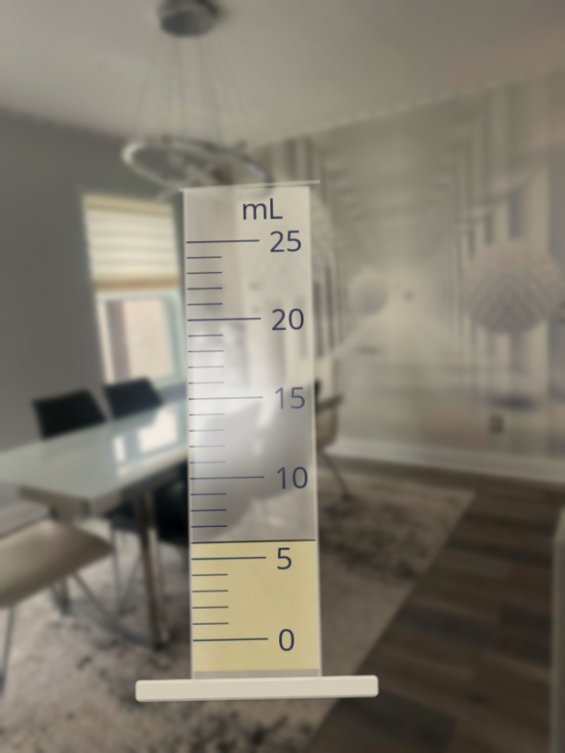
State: 6 mL
